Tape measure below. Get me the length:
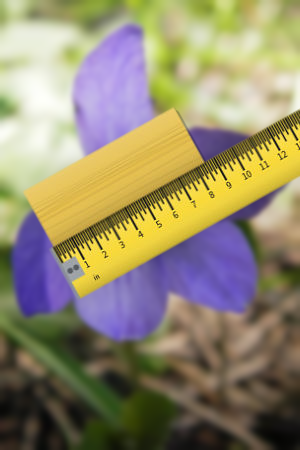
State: 8.5 in
